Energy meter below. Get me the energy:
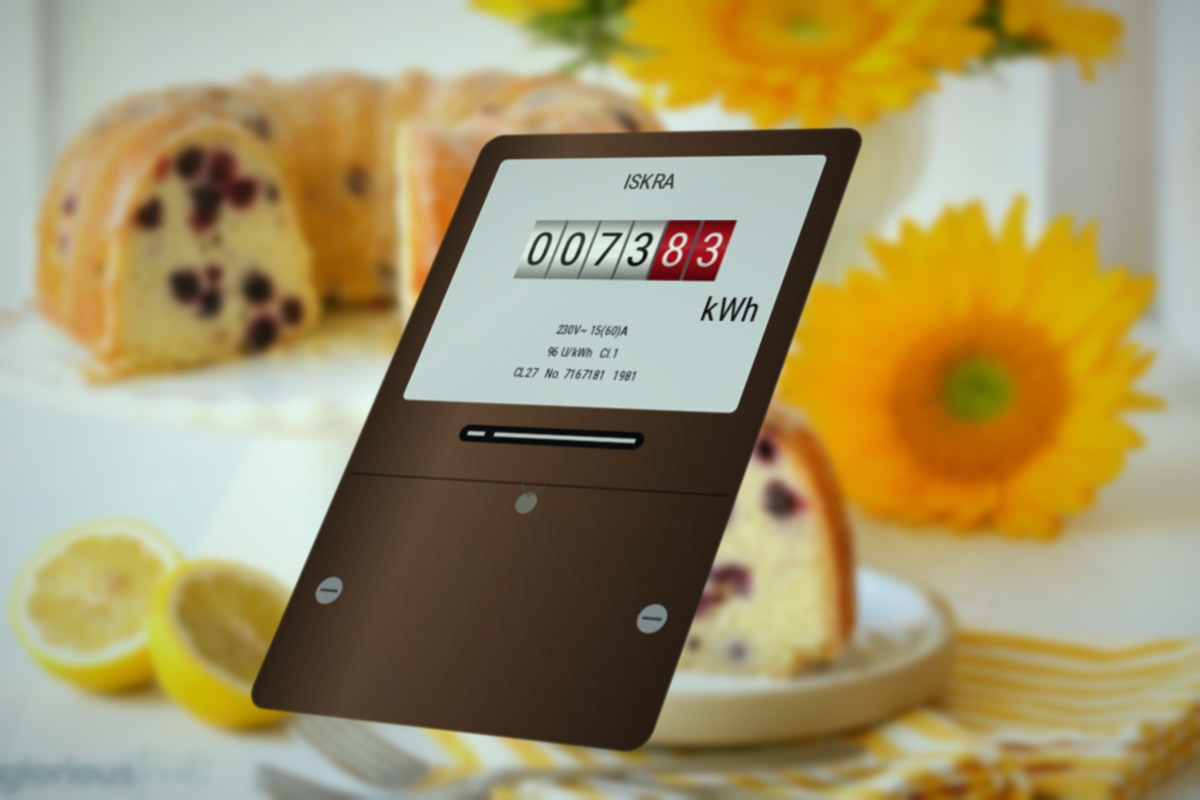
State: 73.83 kWh
